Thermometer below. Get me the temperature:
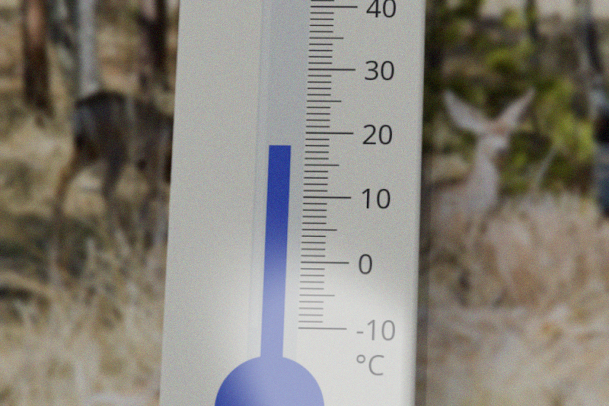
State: 18 °C
